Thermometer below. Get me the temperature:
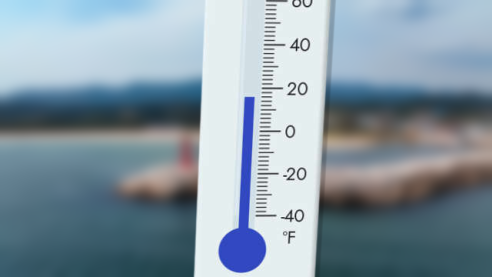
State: 16 °F
